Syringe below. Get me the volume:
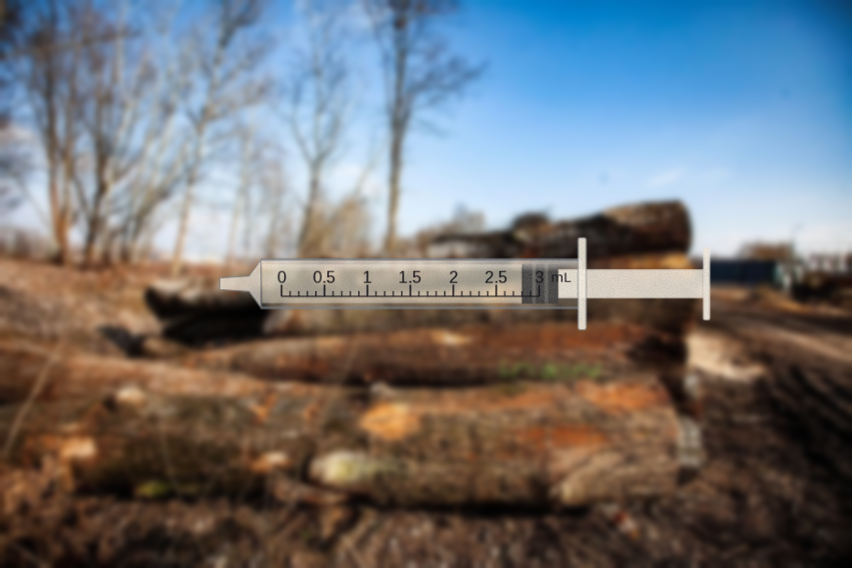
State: 2.8 mL
